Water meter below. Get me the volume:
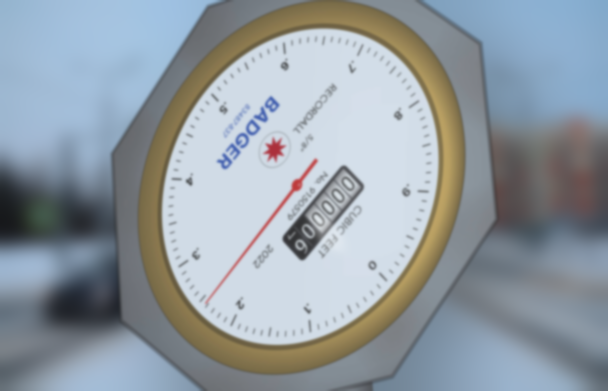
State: 6.24 ft³
